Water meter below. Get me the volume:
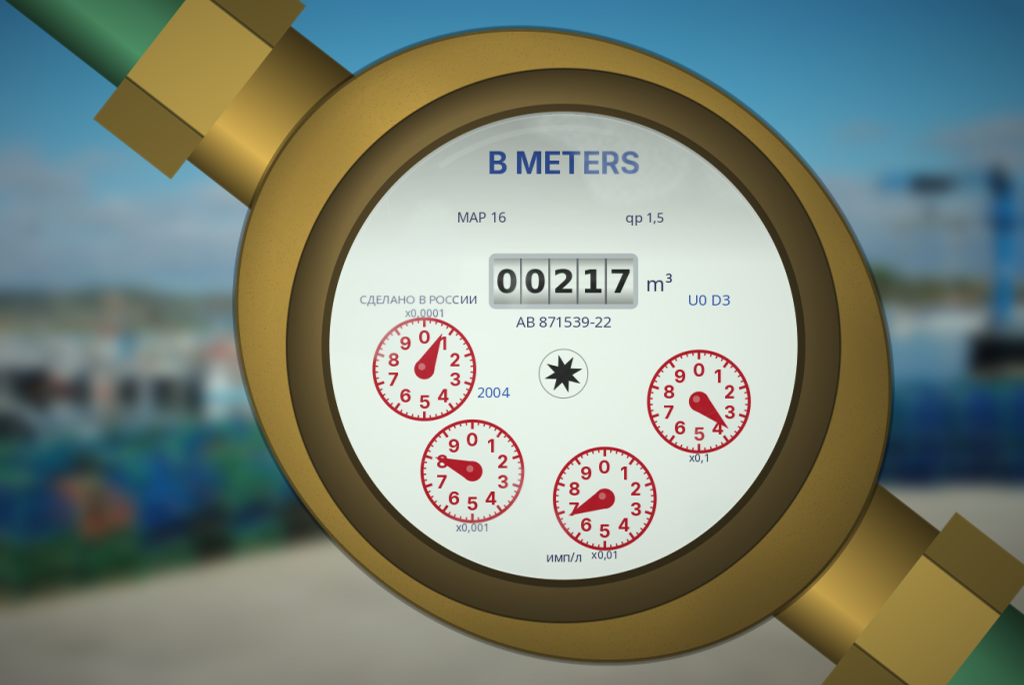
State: 217.3680 m³
